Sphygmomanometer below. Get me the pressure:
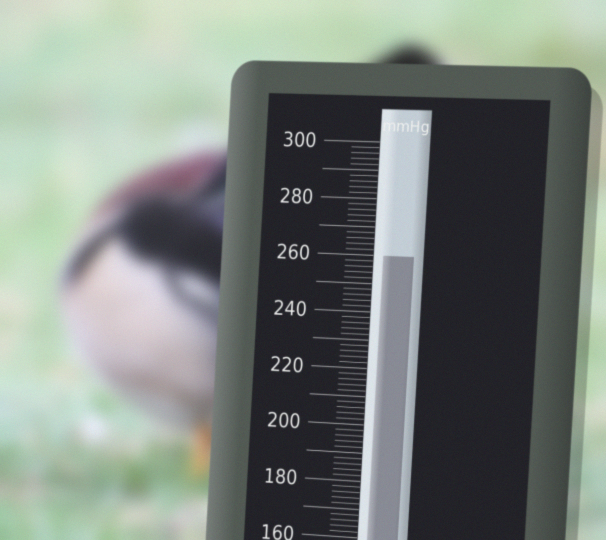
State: 260 mmHg
